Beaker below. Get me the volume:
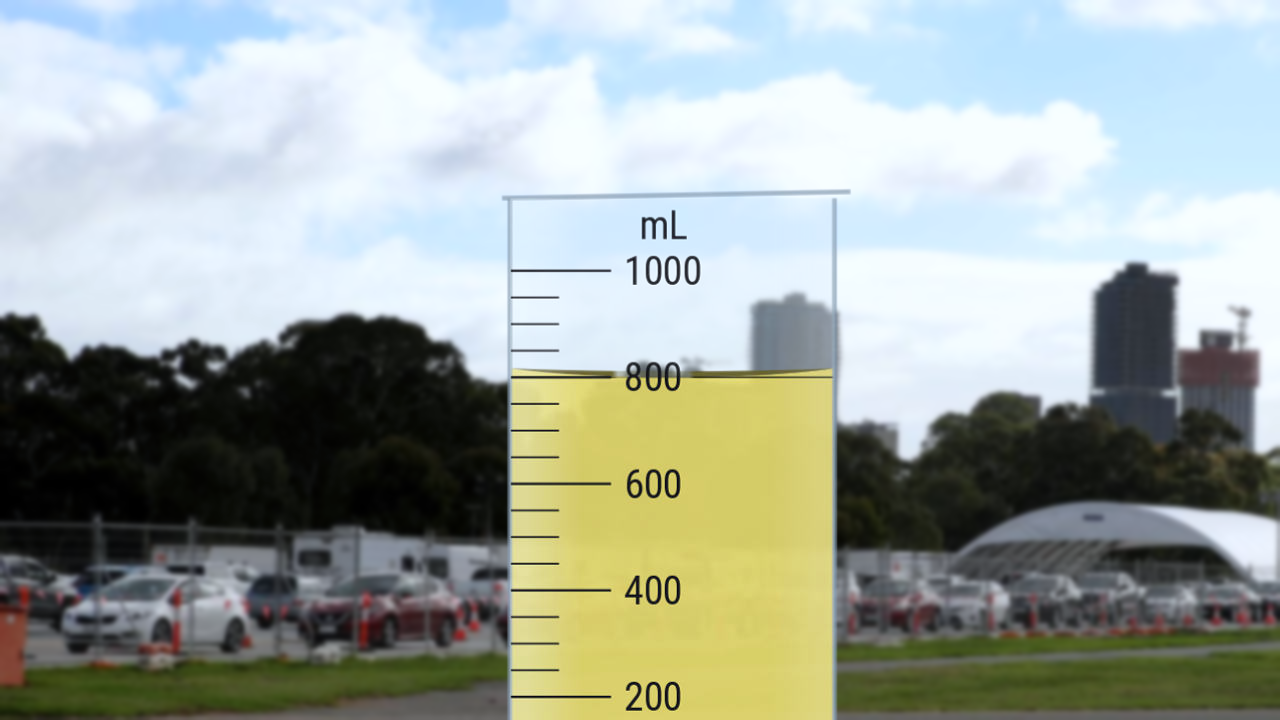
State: 800 mL
